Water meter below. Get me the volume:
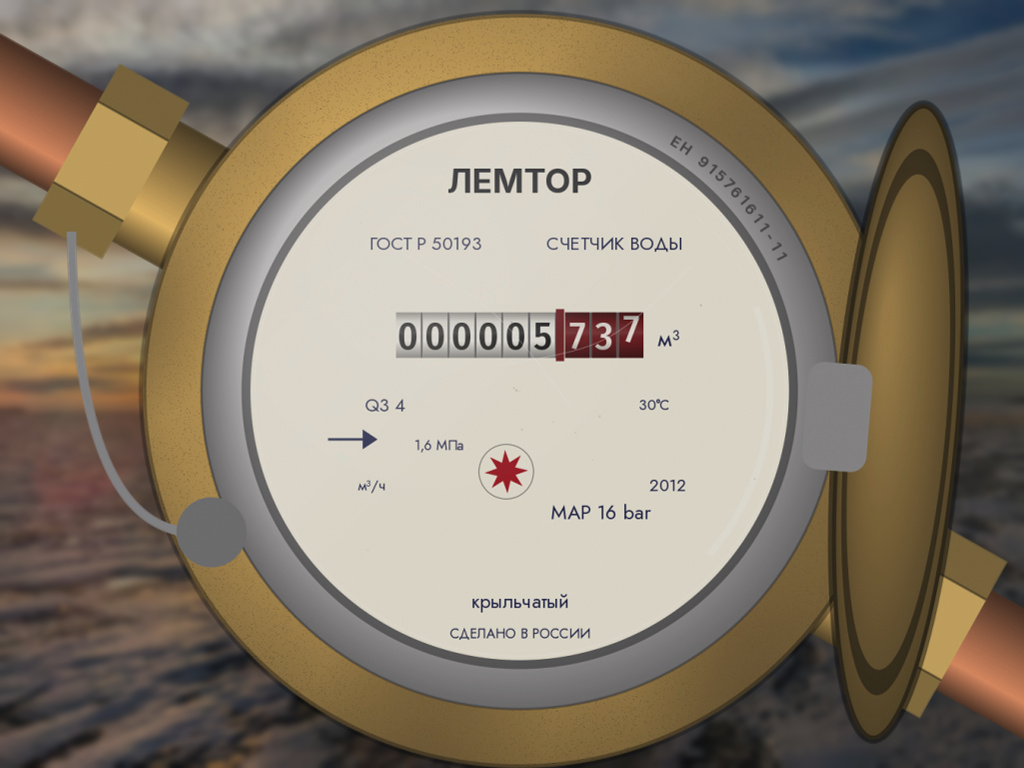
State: 5.737 m³
